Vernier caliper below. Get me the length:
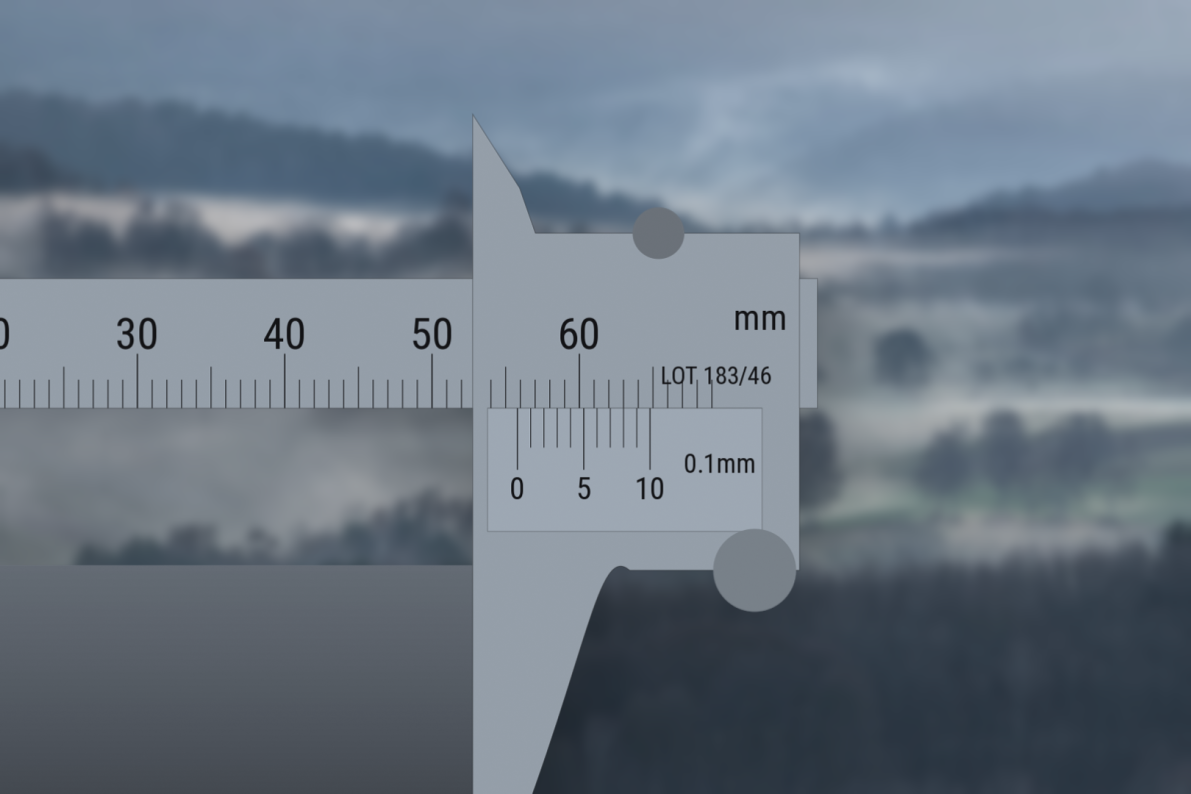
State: 55.8 mm
